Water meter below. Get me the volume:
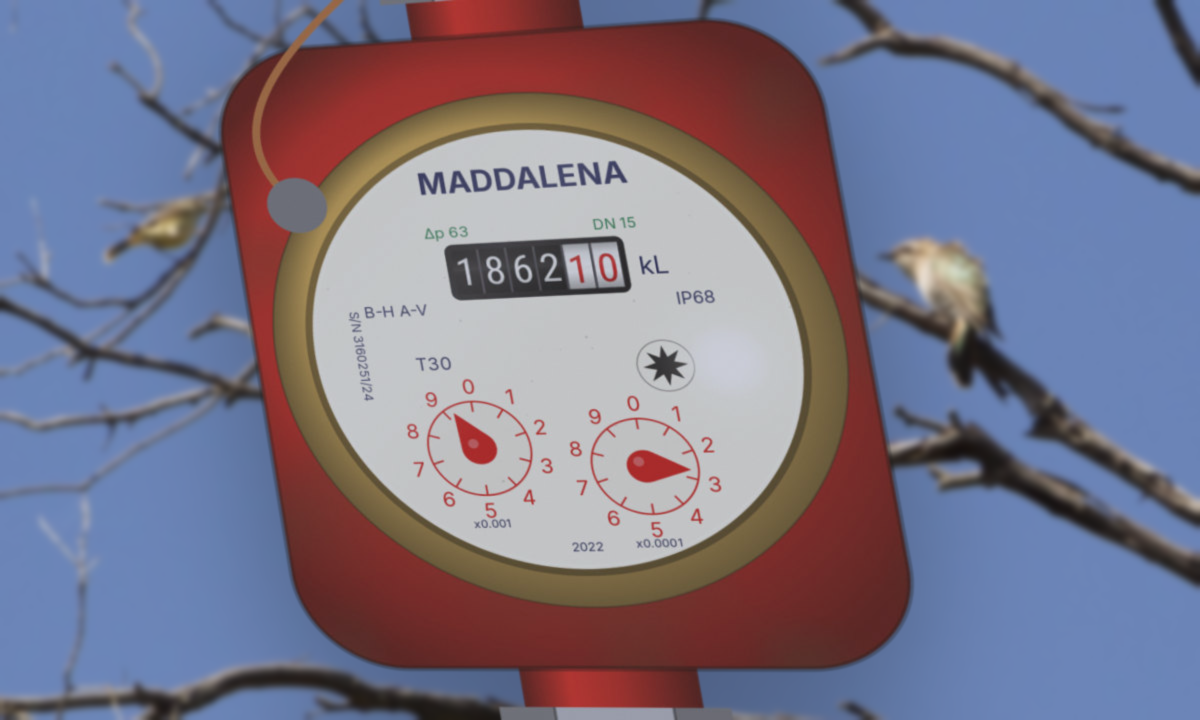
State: 1862.0992 kL
